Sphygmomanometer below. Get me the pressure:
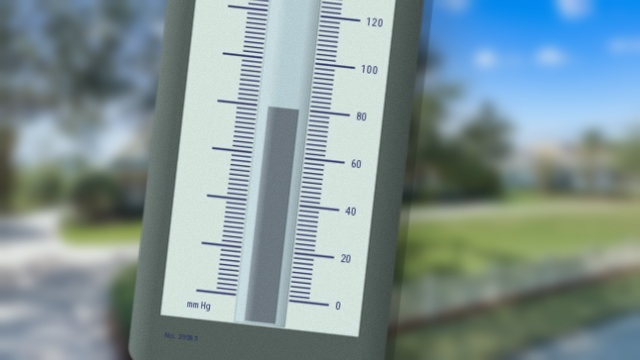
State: 80 mmHg
